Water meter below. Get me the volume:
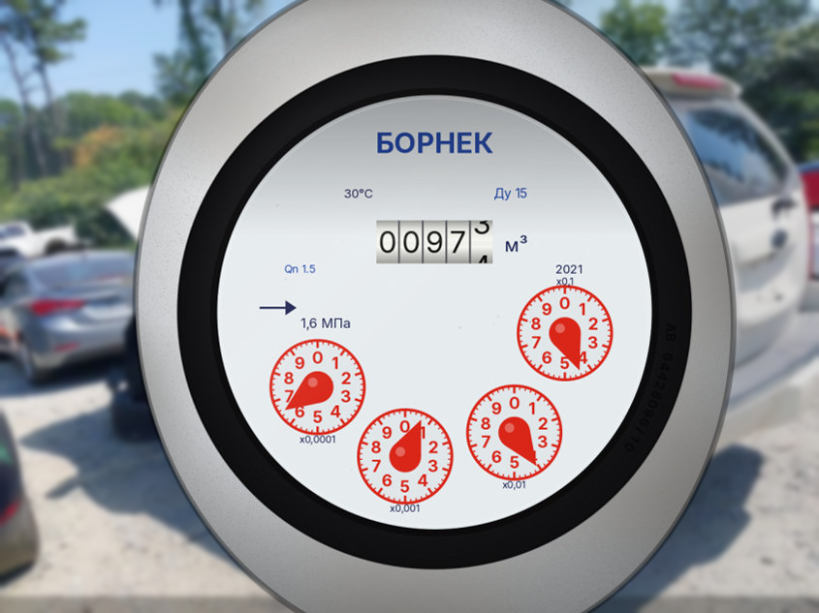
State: 973.4406 m³
